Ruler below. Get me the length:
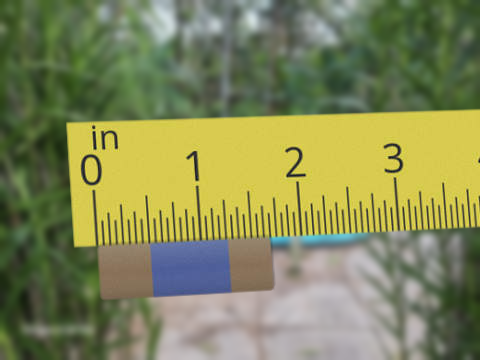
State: 1.6875 in
